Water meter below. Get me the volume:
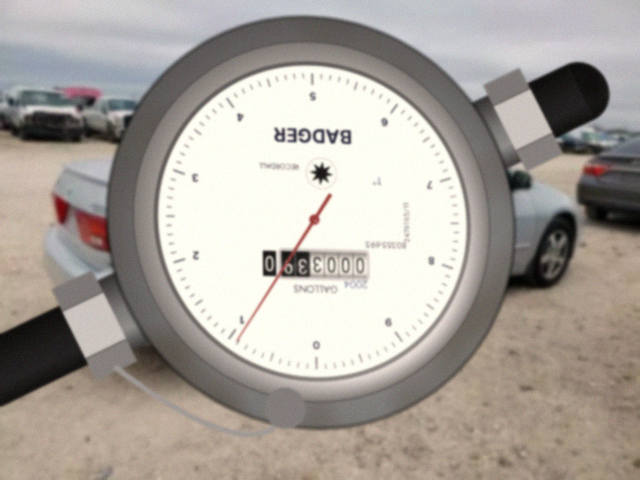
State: 3390.9 gal
